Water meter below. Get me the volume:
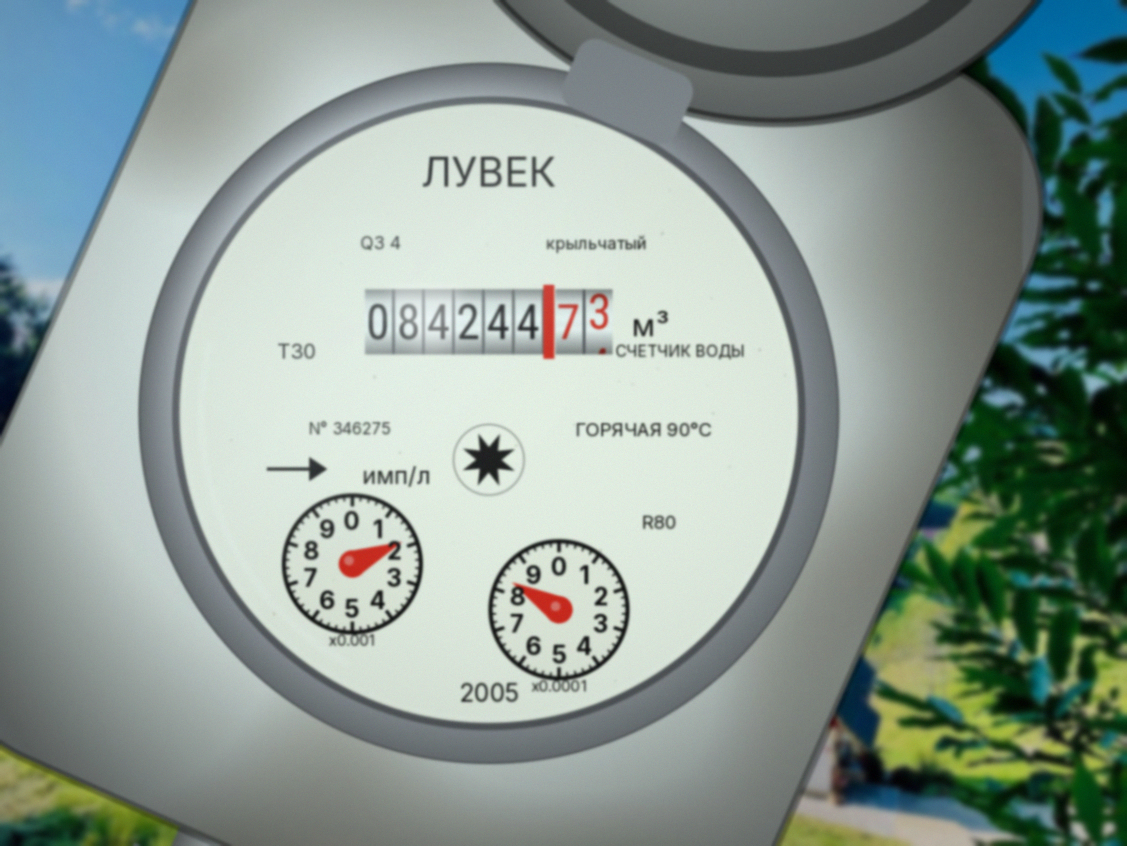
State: 84244.7318 m³
